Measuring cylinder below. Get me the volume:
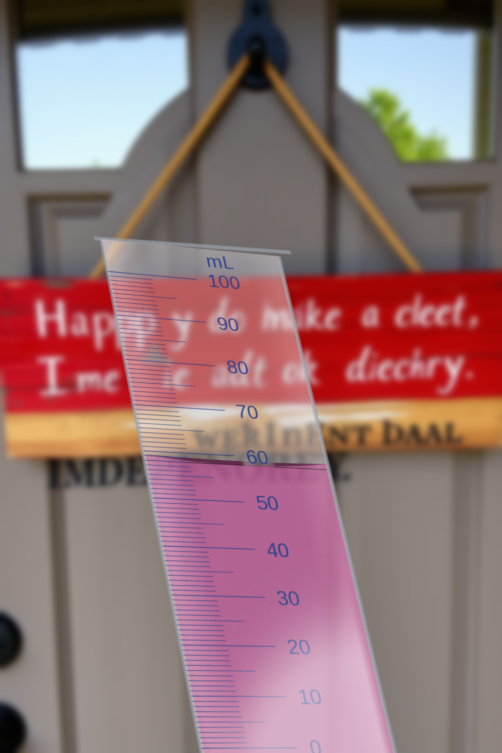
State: 58 mL
